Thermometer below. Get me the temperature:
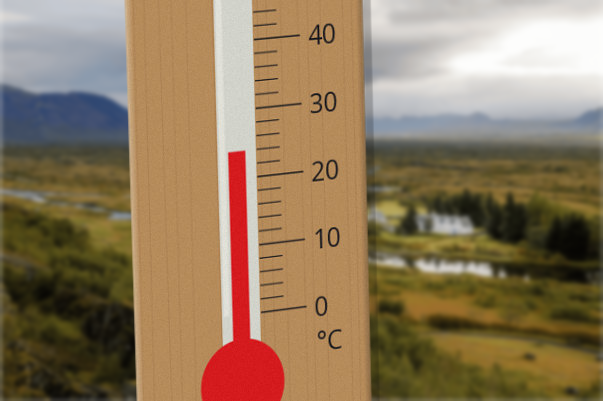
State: 24 °C
